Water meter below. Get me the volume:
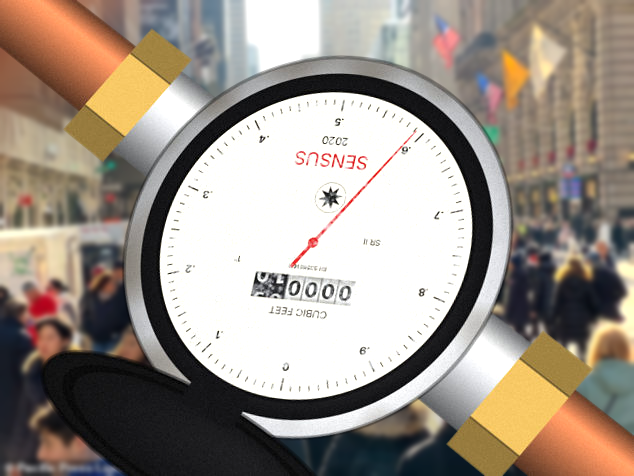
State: 9.59 ft³
